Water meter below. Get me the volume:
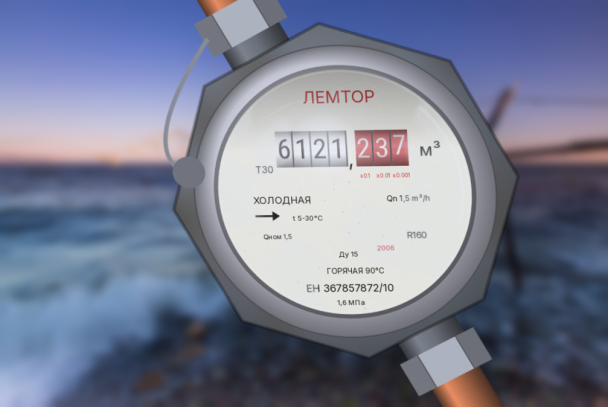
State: 6121.237 m³
